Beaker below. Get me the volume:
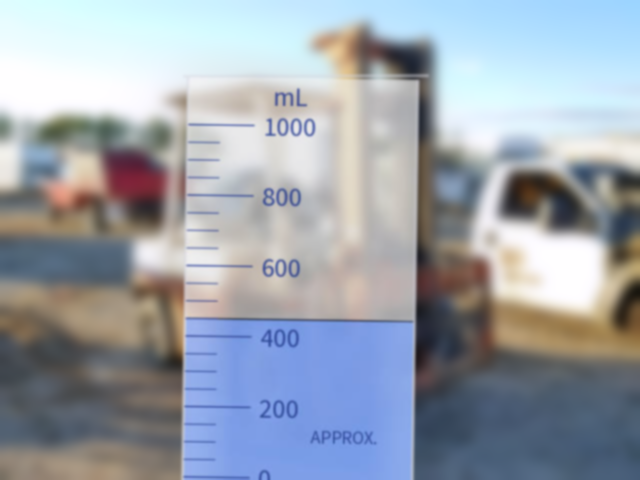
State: 450 mL
